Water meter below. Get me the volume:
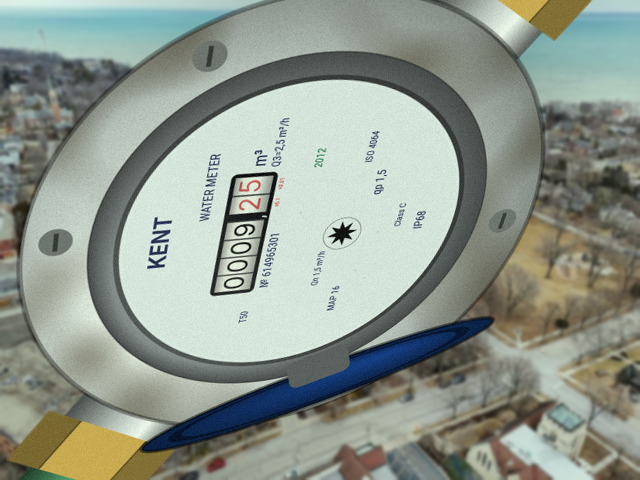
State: 9.25 m³
